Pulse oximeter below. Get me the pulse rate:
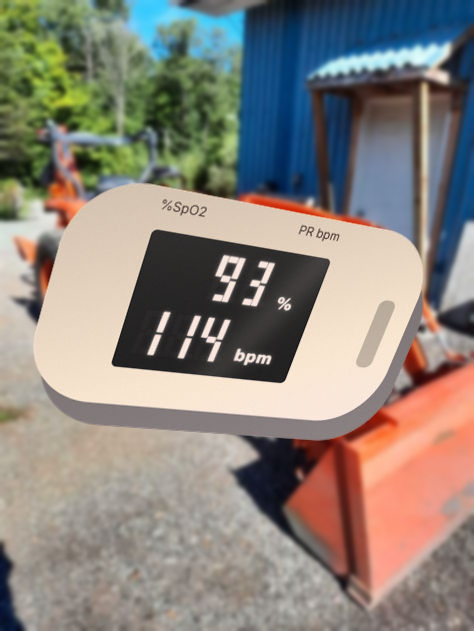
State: 114 bpm
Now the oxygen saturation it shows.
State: 93 %
